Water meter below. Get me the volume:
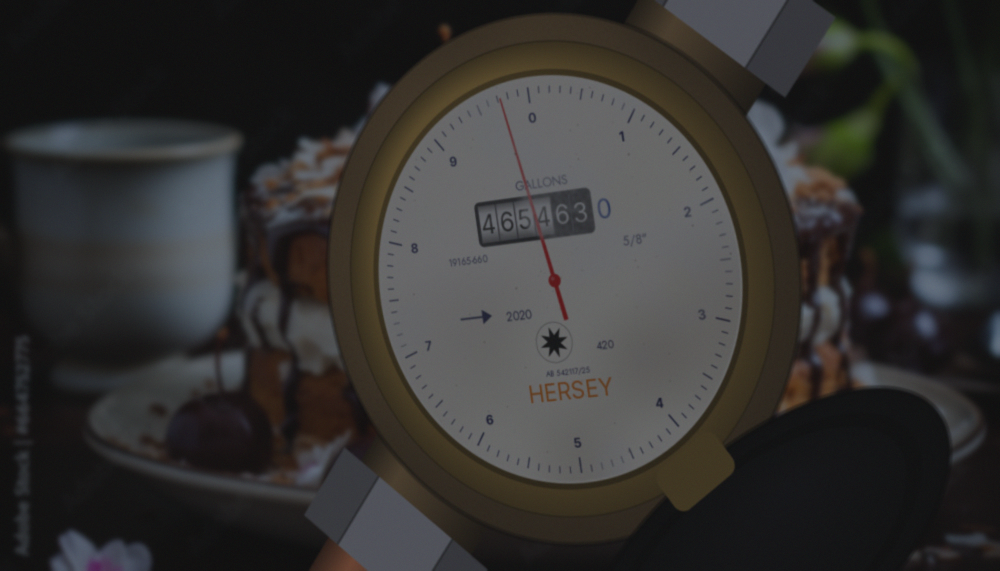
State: 4654629.7 gal
